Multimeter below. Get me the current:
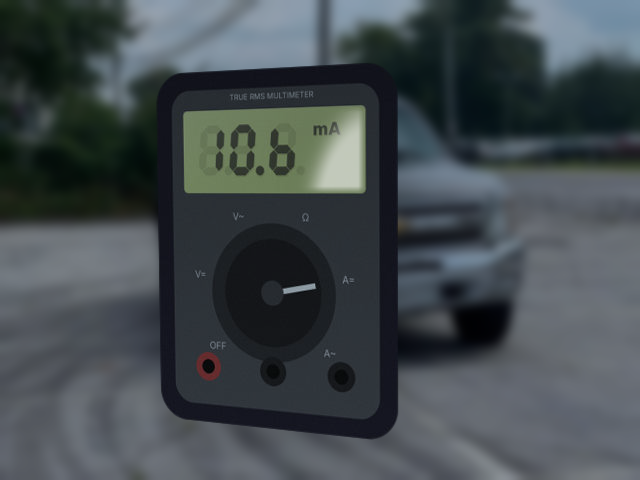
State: 10.6 mA
